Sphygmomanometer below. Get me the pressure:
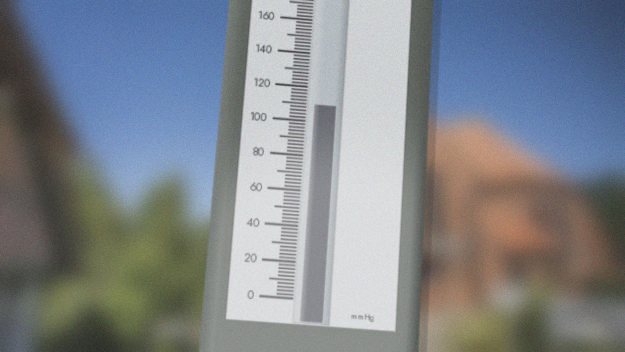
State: 110 mmHg
